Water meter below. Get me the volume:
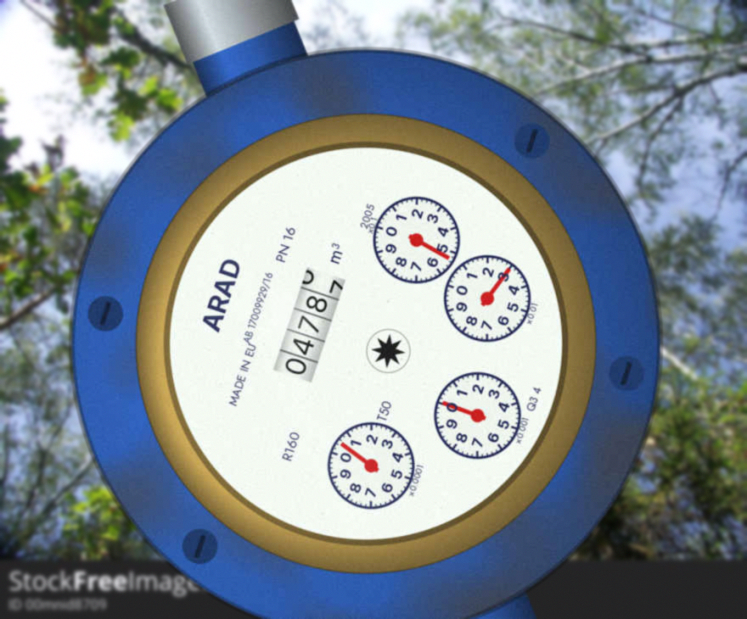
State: 4786.5300 m³
